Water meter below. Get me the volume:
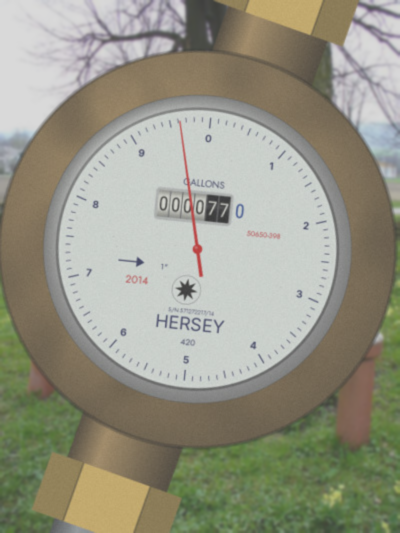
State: 769.6 gal
